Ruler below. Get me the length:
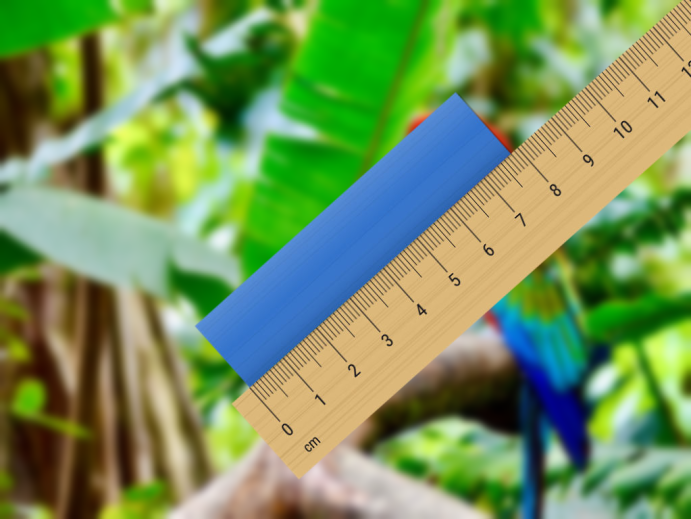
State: 7.8 cm
